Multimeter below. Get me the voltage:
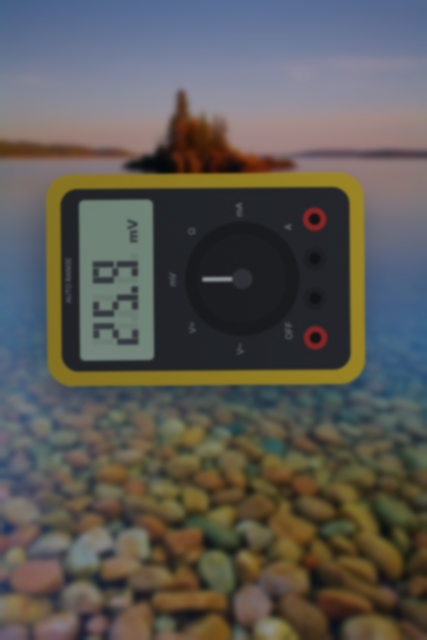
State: 25.9 mV
